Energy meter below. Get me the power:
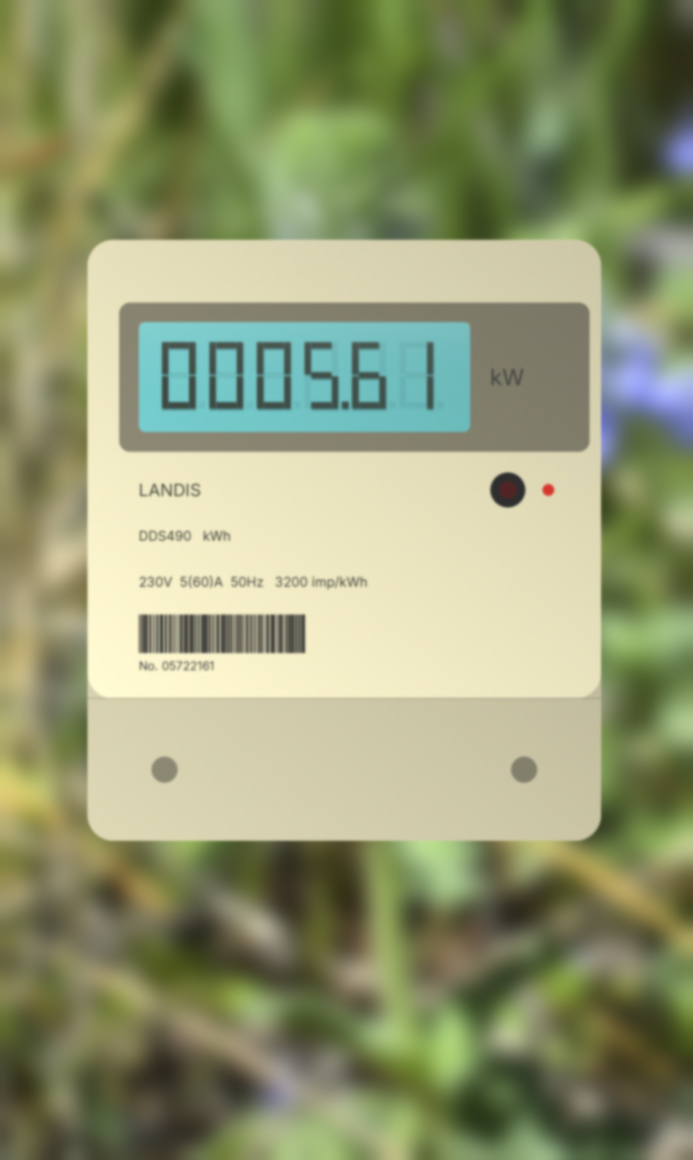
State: 5.61 kW
